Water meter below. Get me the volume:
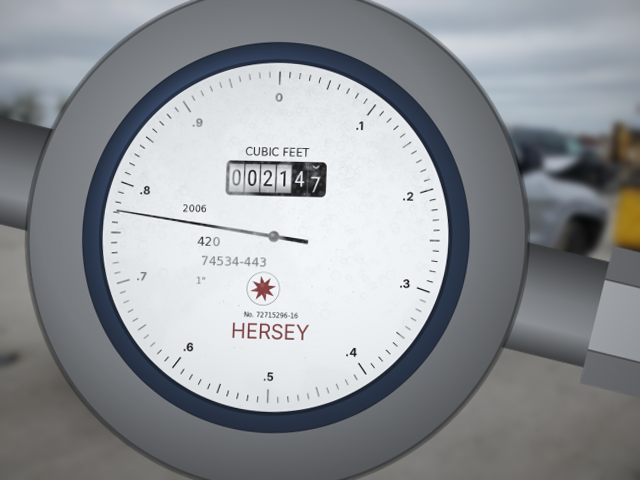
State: 2146.77 ft³
